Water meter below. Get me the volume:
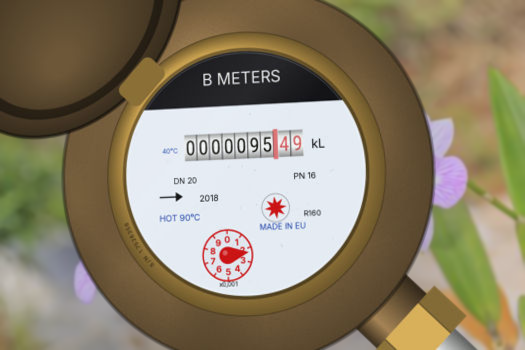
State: 95.492 kL
